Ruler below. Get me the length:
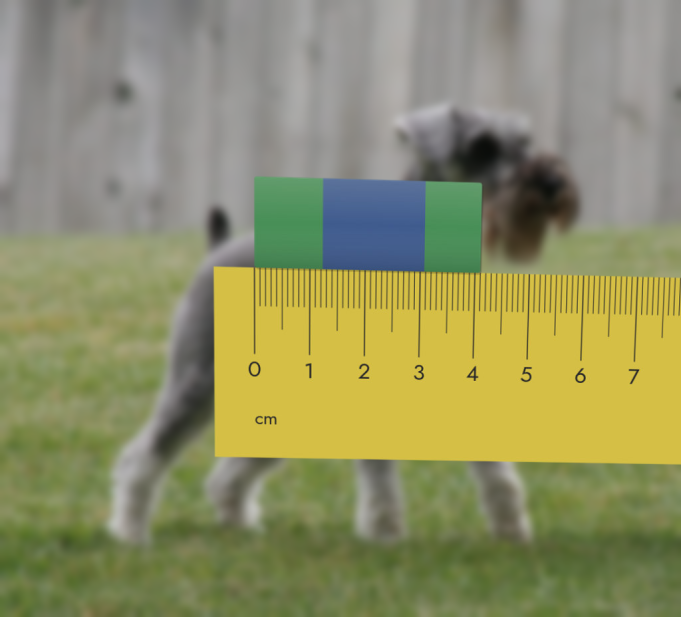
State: 4.1 cm
